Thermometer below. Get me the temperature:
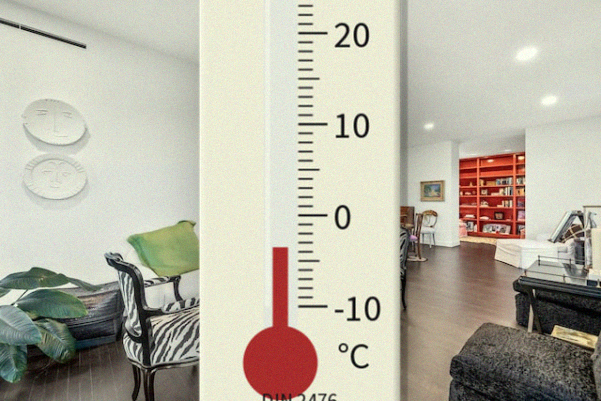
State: -3.5 °C
